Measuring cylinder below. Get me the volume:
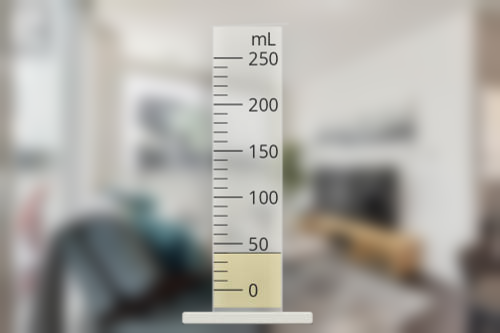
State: 40 mL
